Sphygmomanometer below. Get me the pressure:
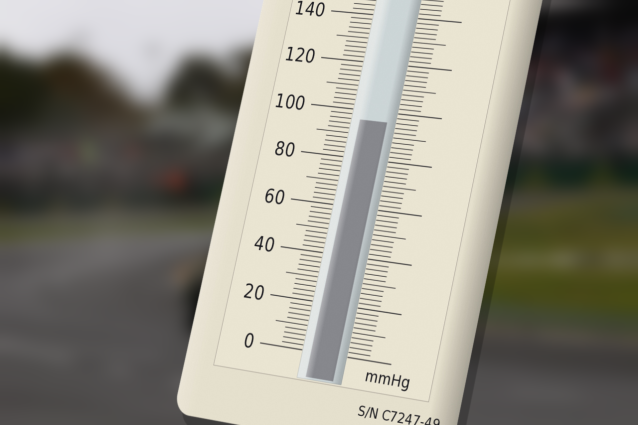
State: 96 mmHg
